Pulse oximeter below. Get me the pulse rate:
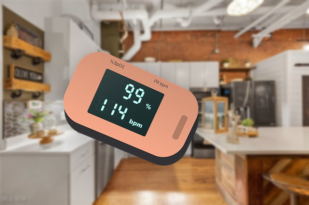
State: 114 bpm
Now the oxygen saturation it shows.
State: 99 %
